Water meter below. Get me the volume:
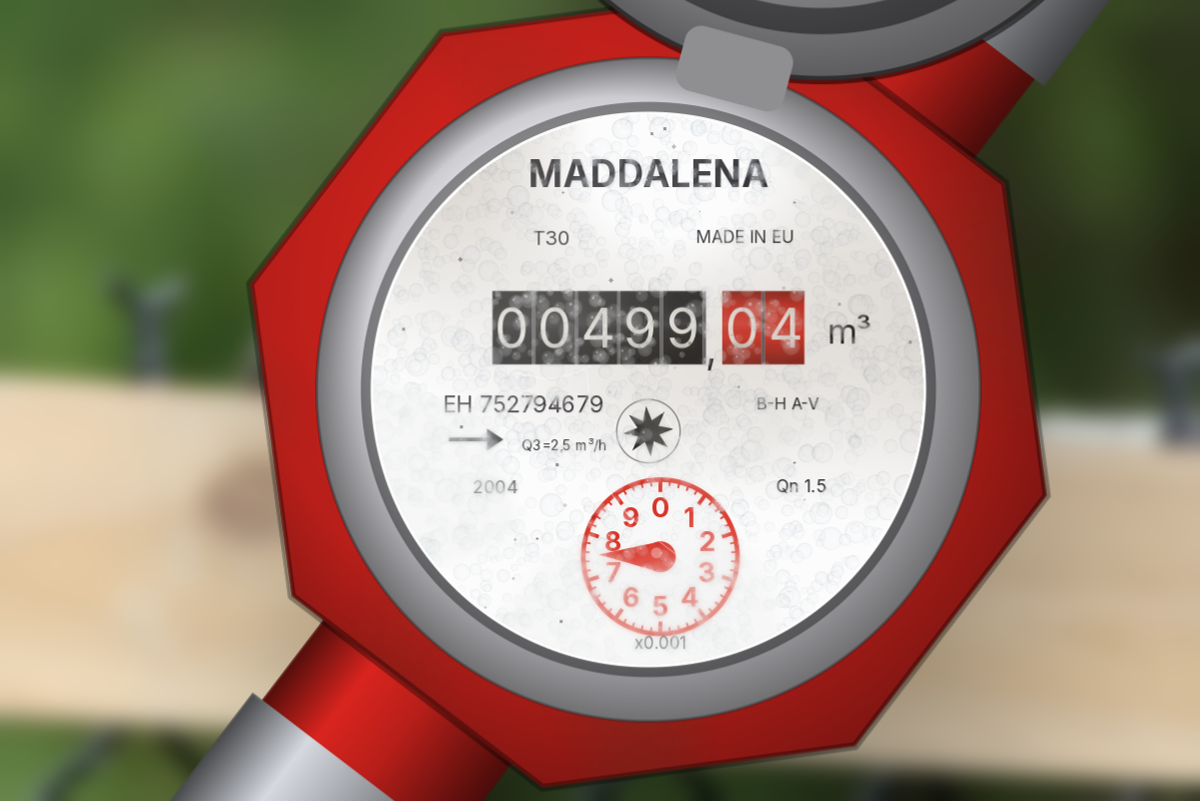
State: 499.047 m³
